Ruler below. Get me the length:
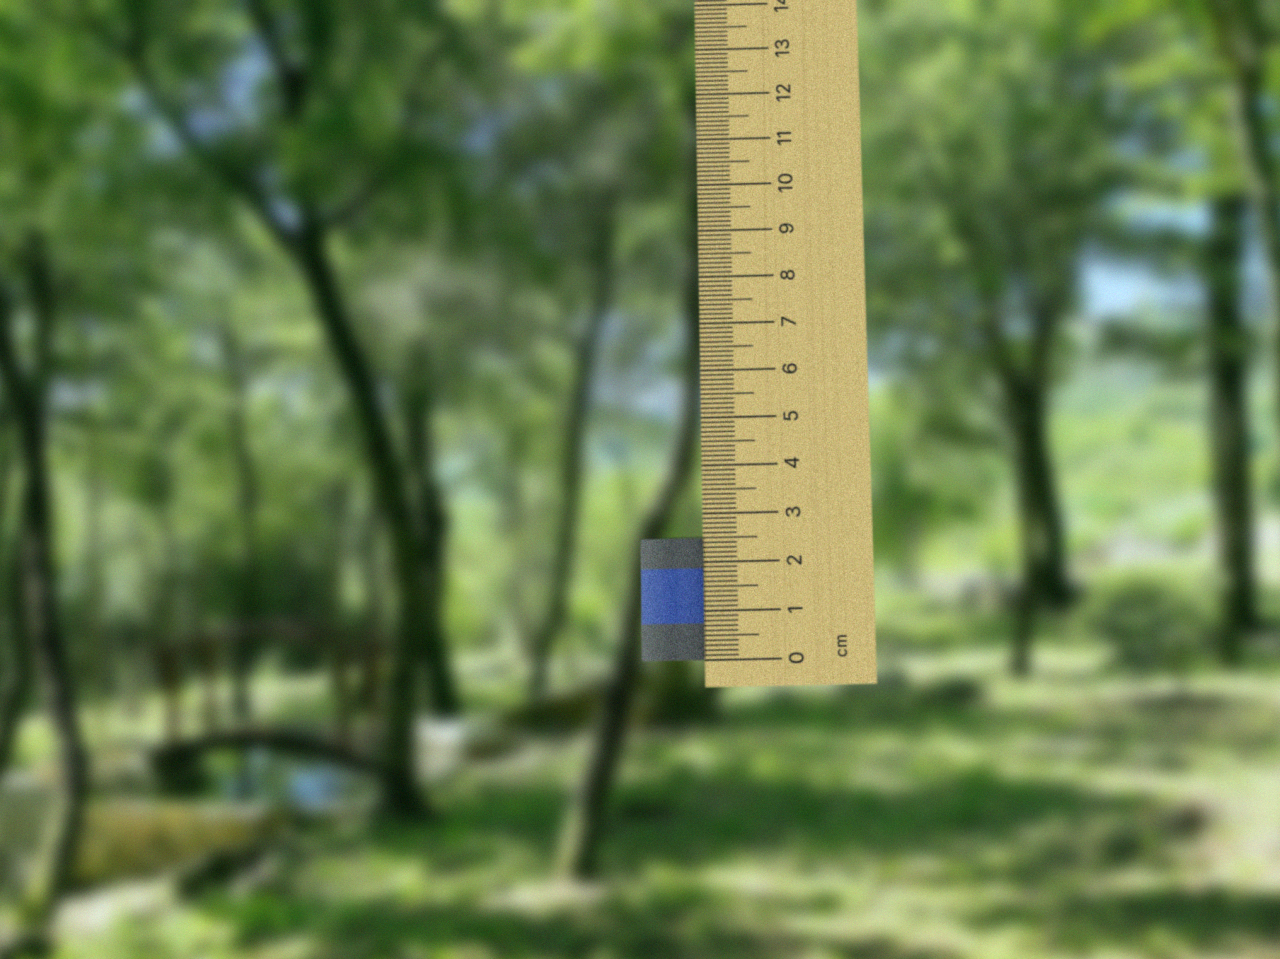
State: 2.5 cm
